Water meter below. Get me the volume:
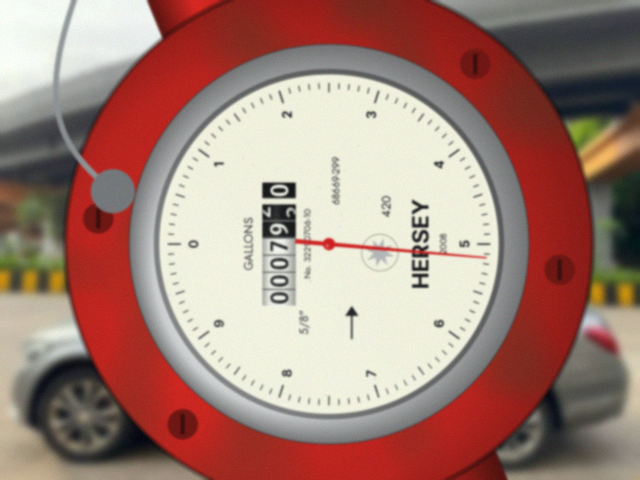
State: 7925.1 gal
